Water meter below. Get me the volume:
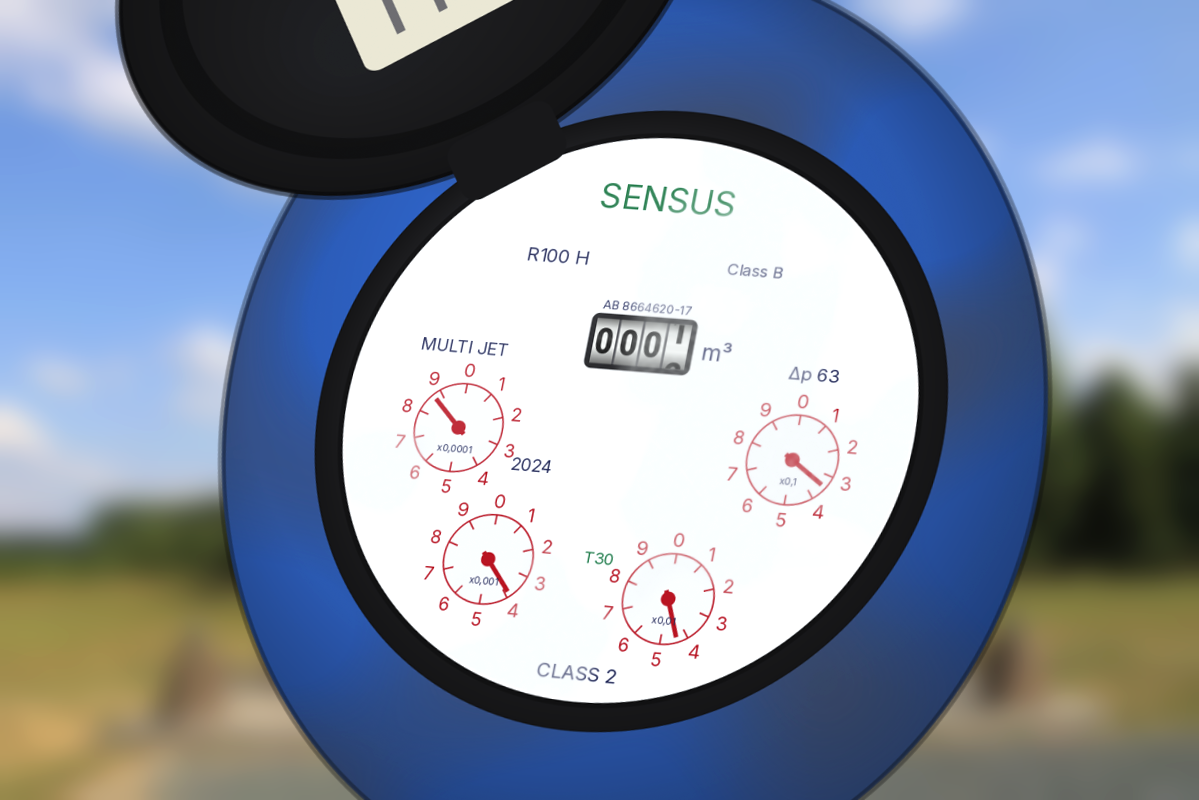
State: 1.3438 m³
